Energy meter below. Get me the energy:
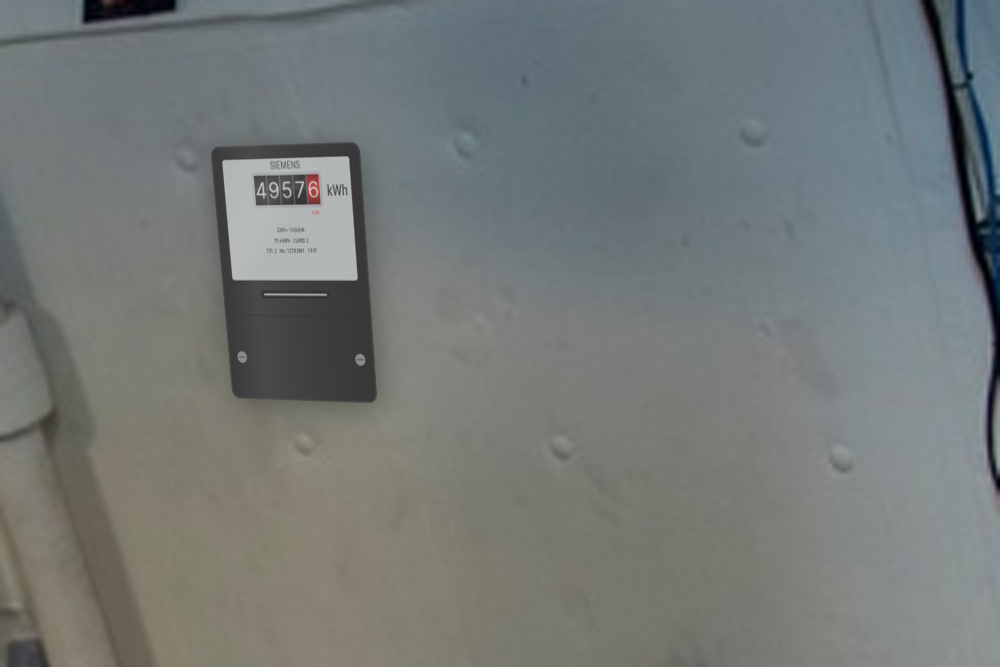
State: 4957.6 kWh
